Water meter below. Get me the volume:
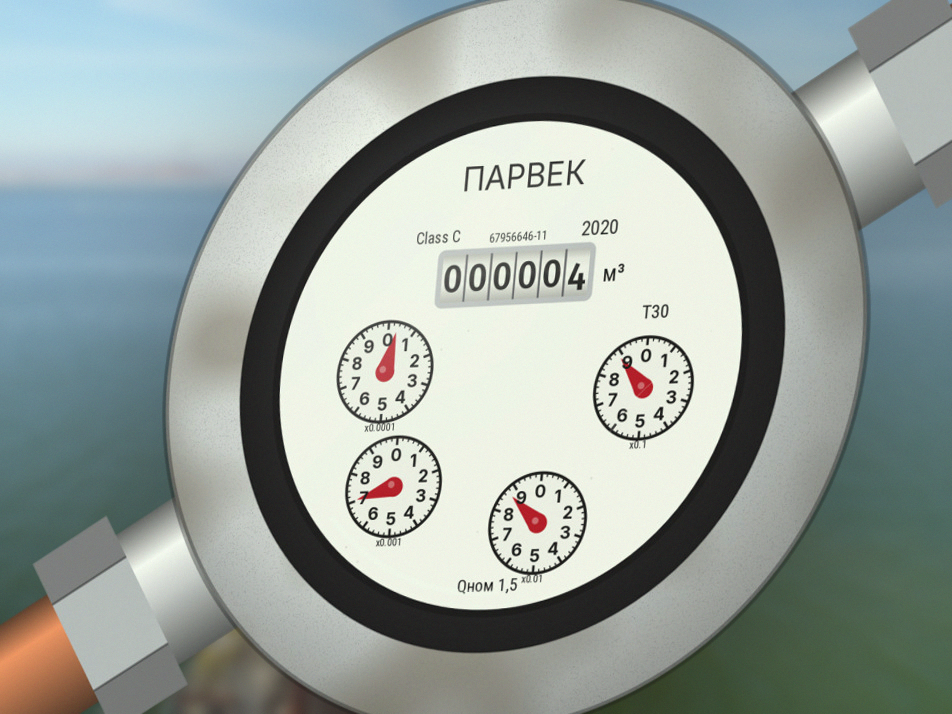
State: 3.8870 m³
